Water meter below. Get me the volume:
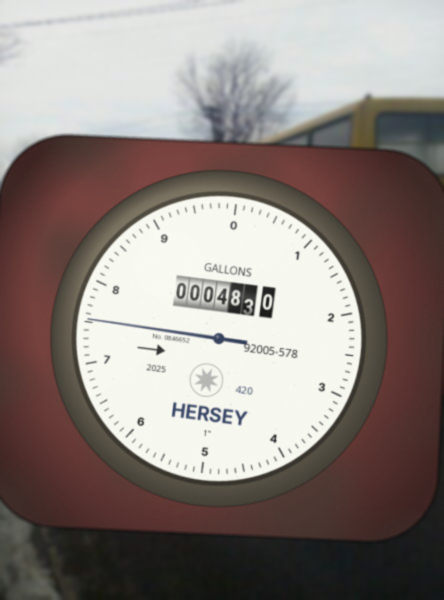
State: 4827.5 gal
